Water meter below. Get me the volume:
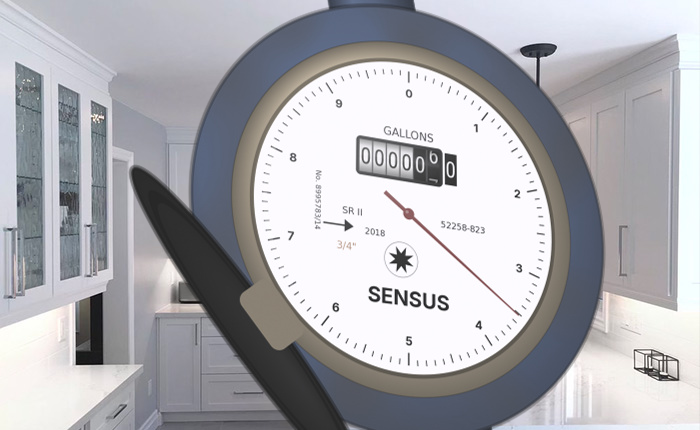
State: 63.5 gal
